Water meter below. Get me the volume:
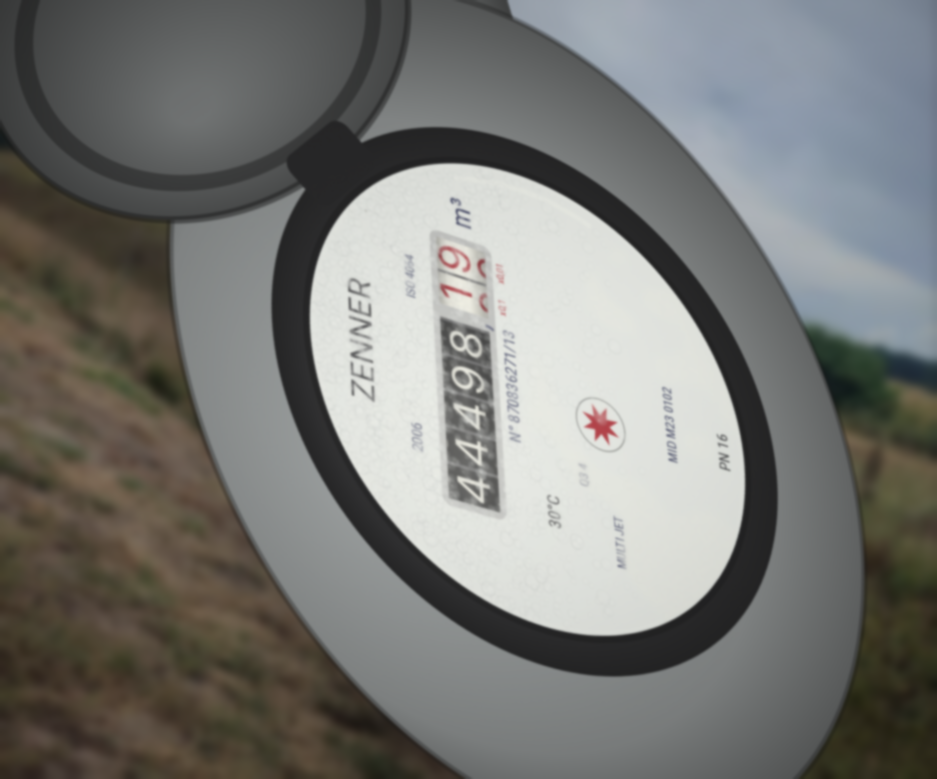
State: 44498.19 m³
